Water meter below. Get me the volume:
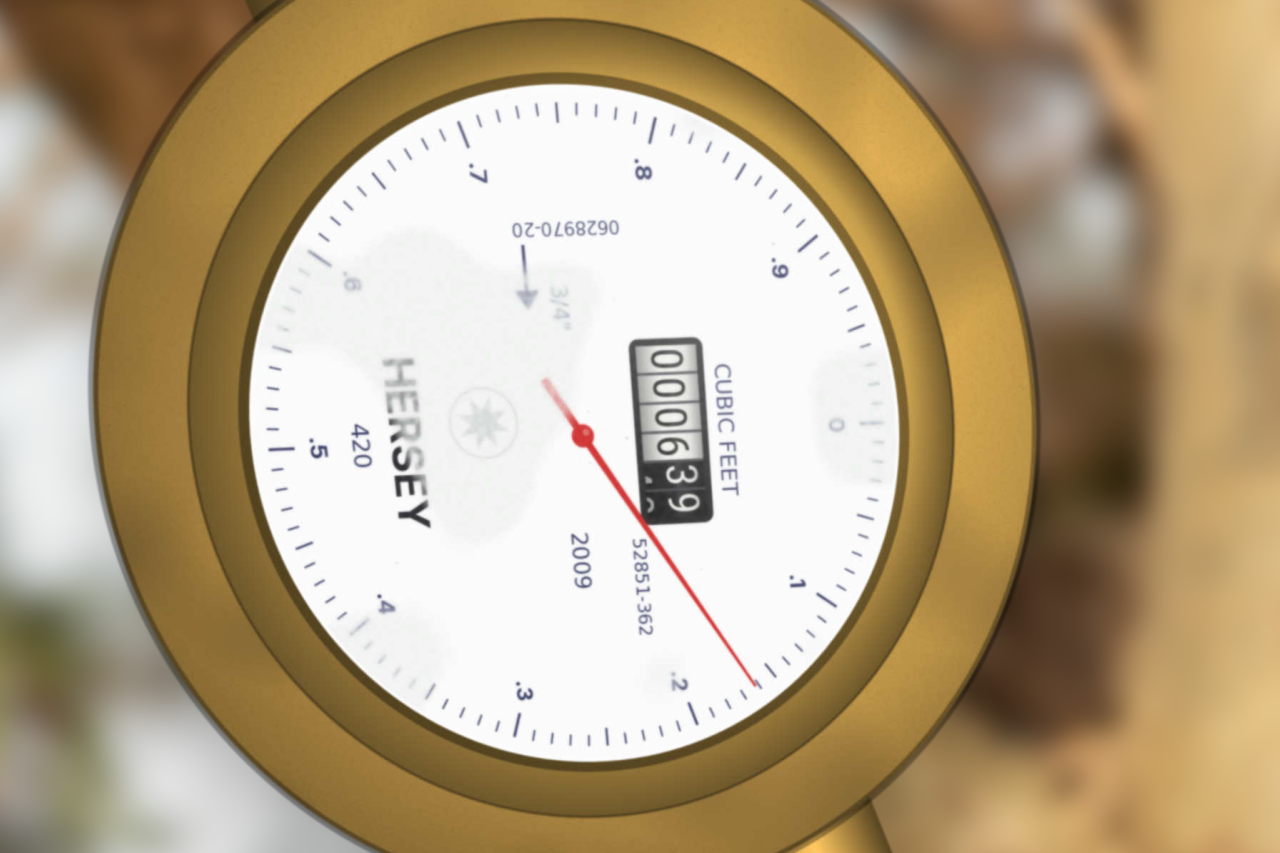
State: 639.16 ft³
